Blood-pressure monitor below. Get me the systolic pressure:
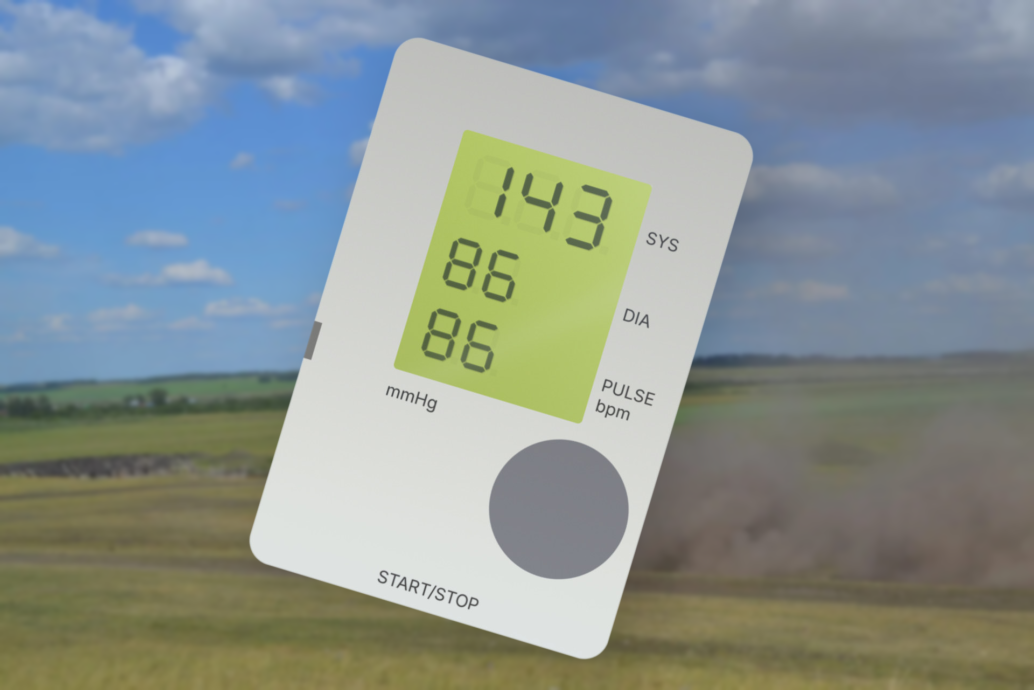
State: 143 mmHg
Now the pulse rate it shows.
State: 86 bpm
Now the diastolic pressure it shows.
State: 86 mmHg
